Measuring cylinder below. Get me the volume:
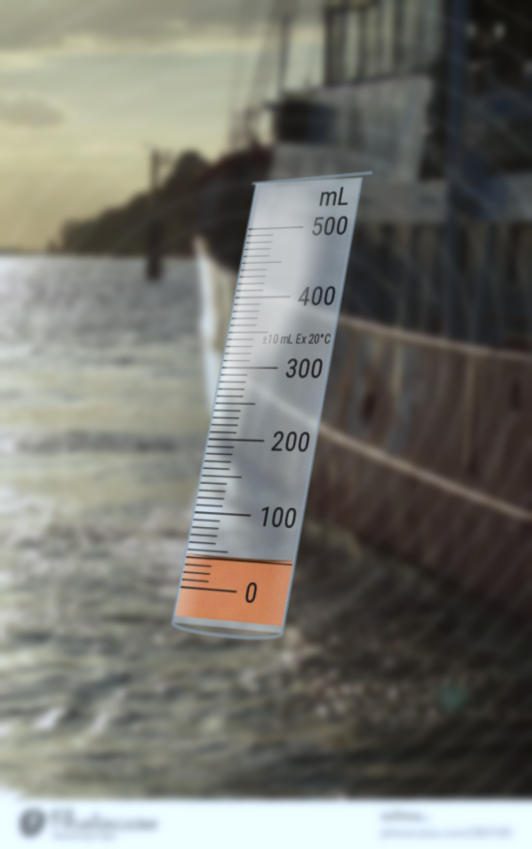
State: 40 mL
